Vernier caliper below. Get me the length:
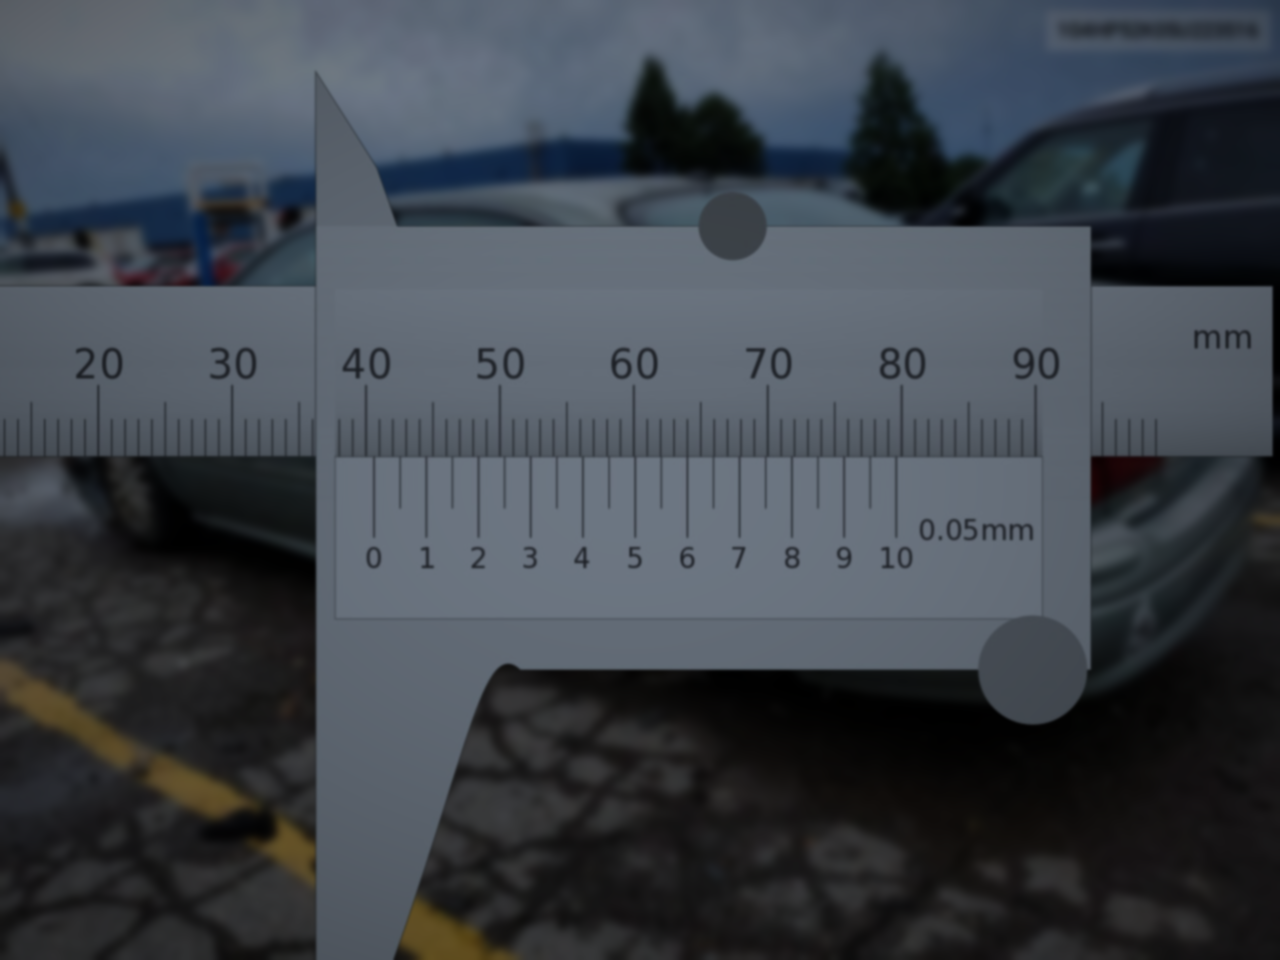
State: 40.6 mm
